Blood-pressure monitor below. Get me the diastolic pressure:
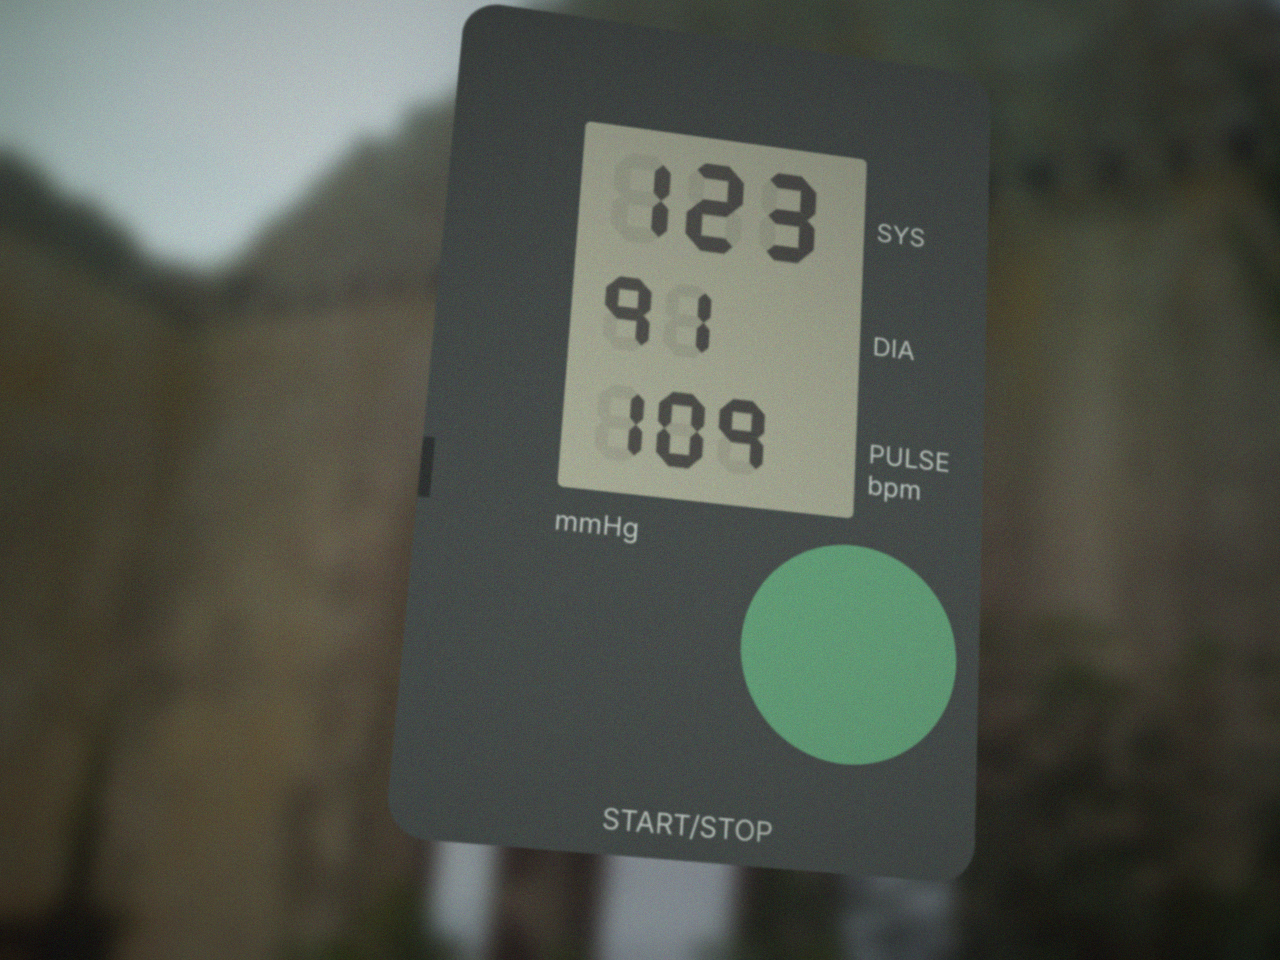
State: 91 mmHg
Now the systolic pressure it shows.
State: 123 mmHg
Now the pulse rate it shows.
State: 109 bpm
